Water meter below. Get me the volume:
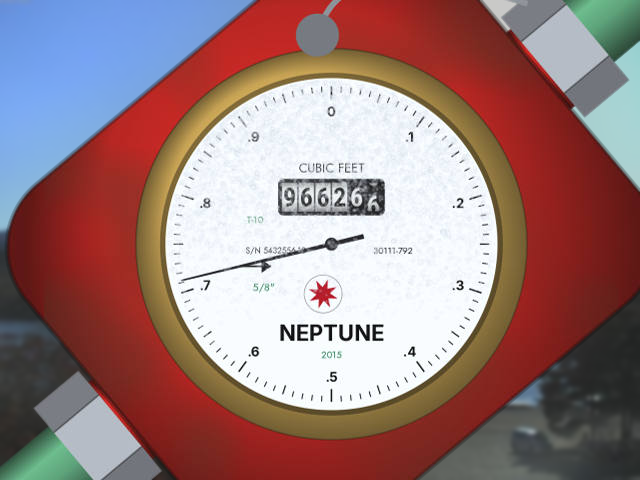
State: 966265.71 ft³
